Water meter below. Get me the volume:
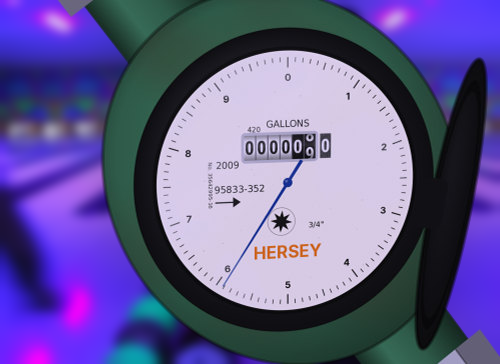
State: 85.9 gal
